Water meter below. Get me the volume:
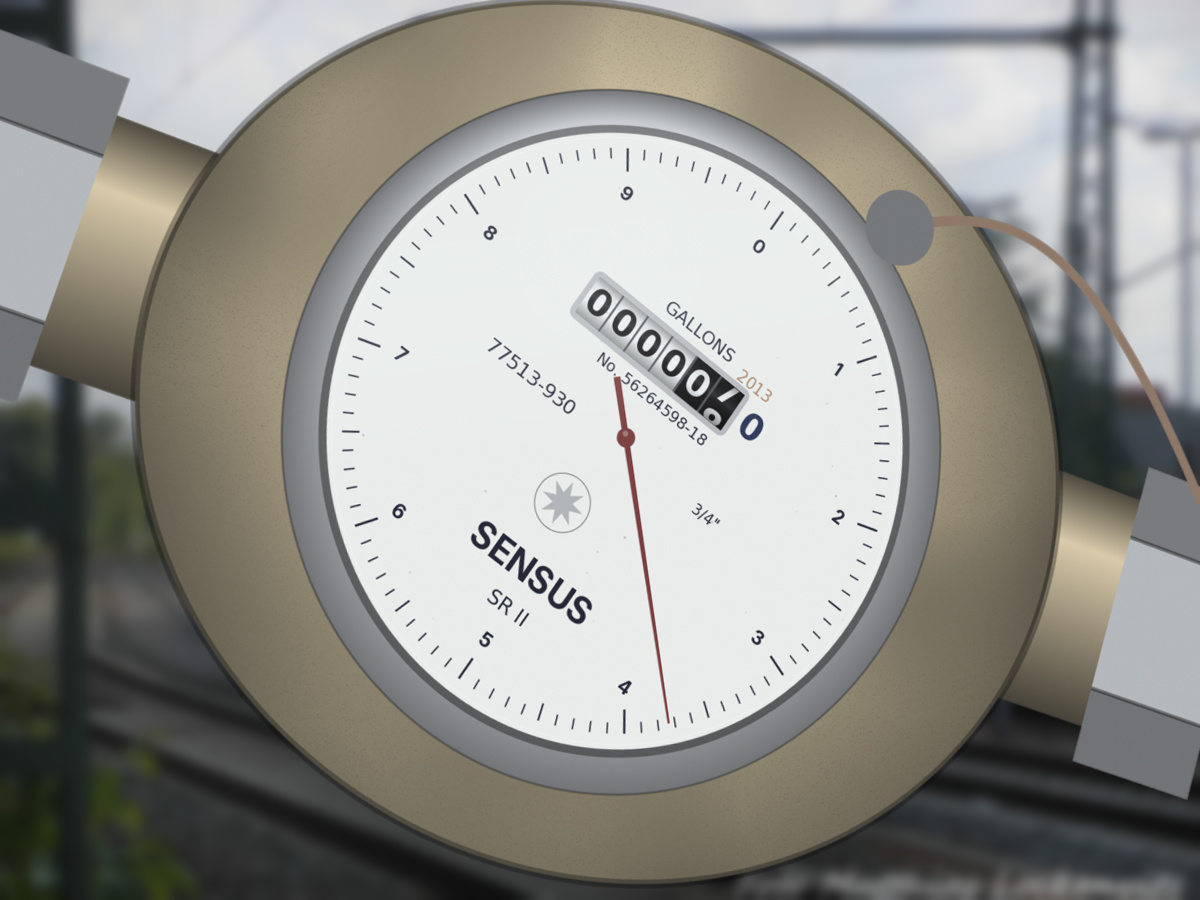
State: 73.7 gal
